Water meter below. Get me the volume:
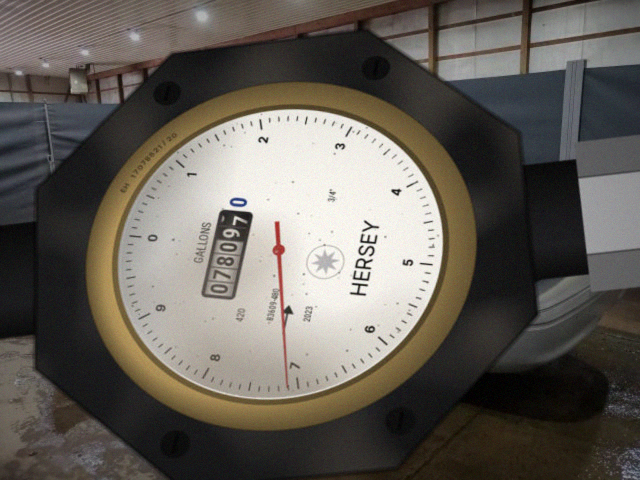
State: 780967.1 gal
